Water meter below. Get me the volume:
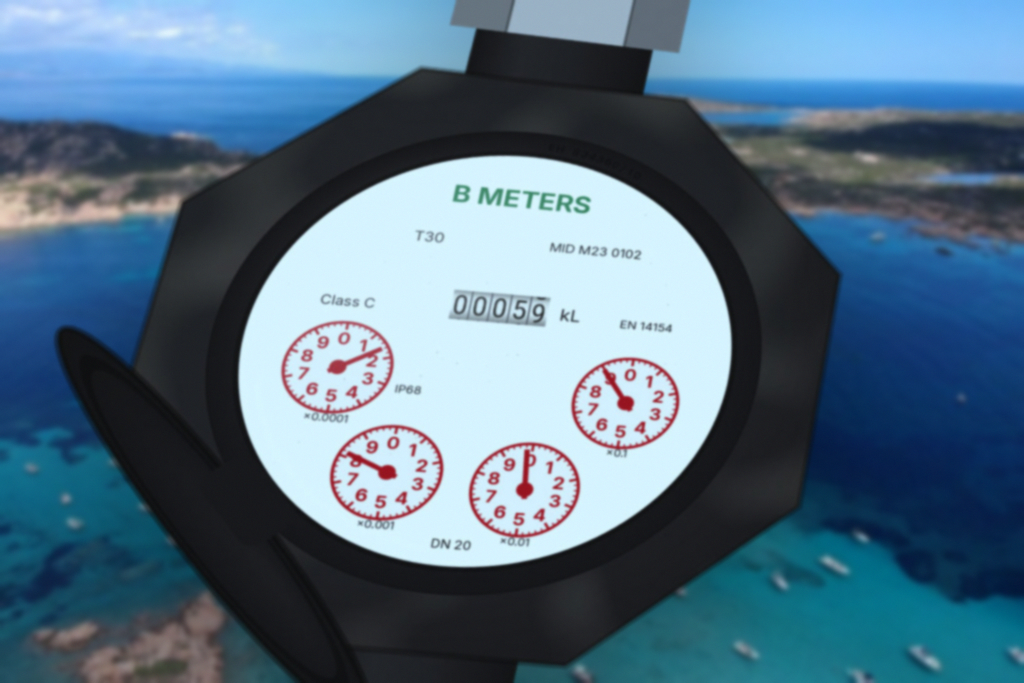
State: 58.8981 kL
